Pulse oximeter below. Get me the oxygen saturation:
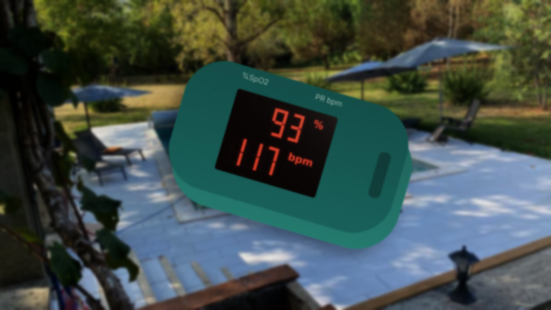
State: 93 %
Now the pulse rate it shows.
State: 117 bpm
